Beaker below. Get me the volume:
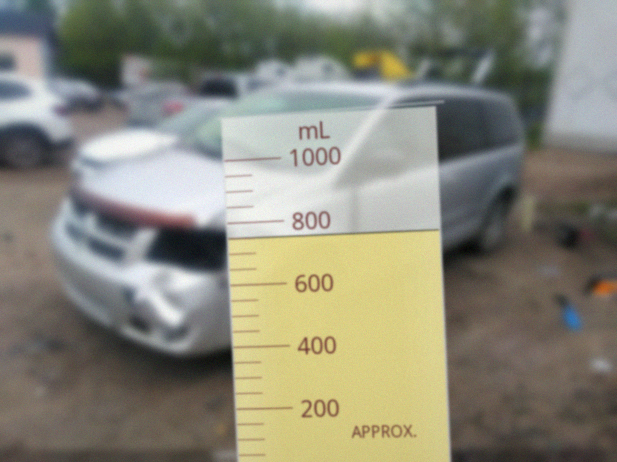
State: 750 mL
